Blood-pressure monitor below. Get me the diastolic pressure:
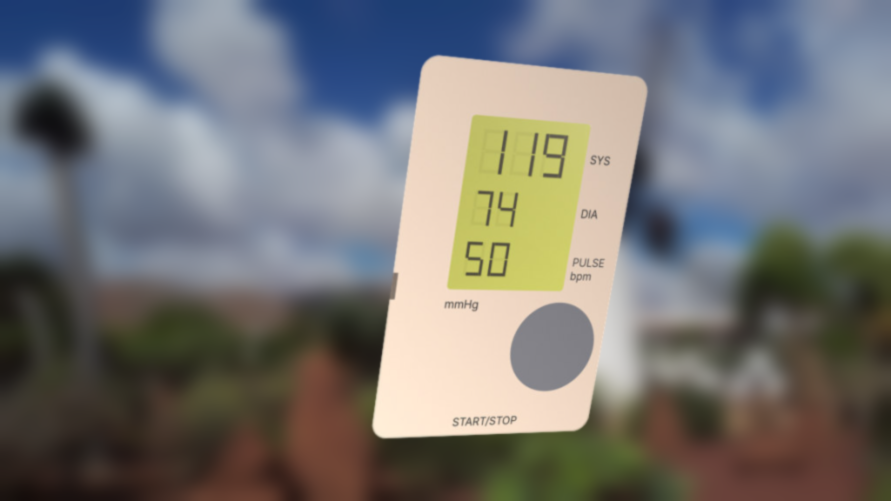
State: 74 mmHg
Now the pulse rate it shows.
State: 50 bpm
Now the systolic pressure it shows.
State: 119 mmHg
